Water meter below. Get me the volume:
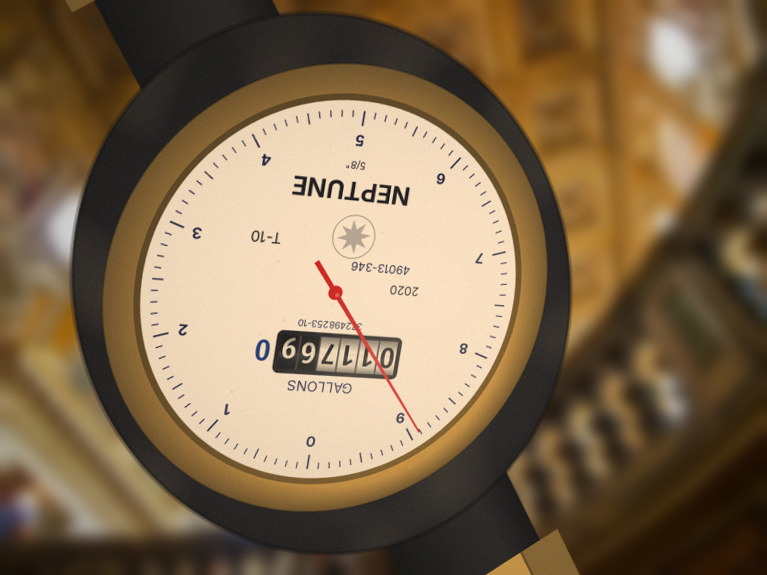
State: 117688.9 gal
